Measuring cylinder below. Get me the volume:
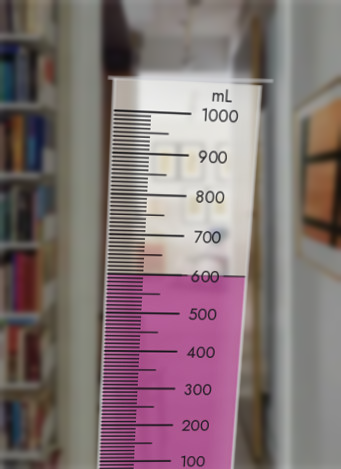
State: 600 mL
